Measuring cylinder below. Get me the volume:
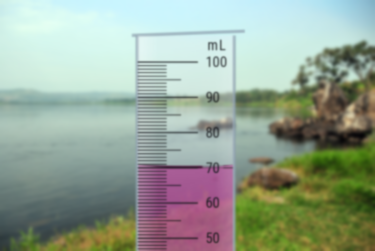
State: 70 mL
